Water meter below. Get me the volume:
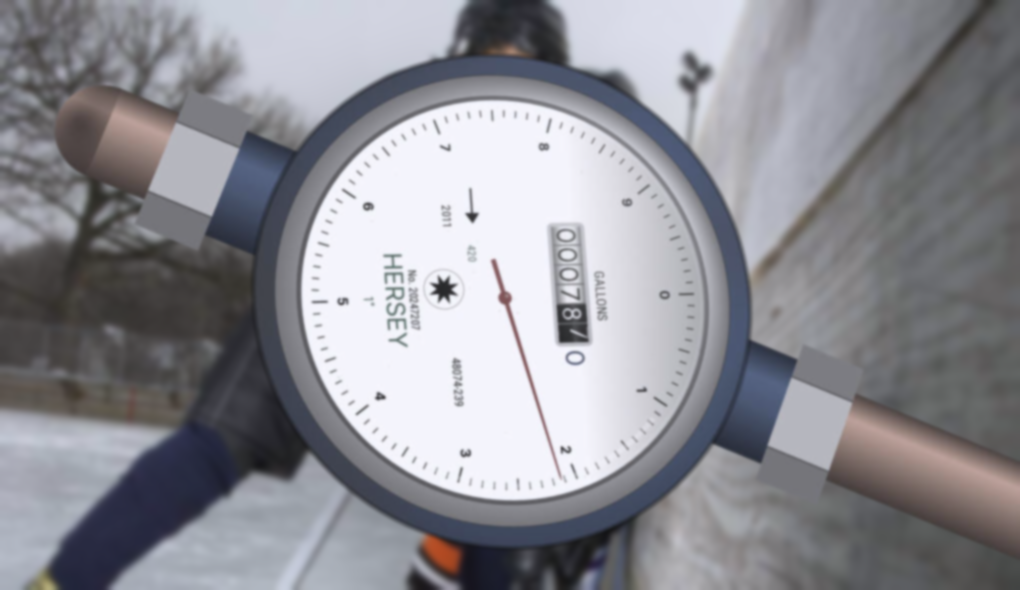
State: 7872.1 gal
